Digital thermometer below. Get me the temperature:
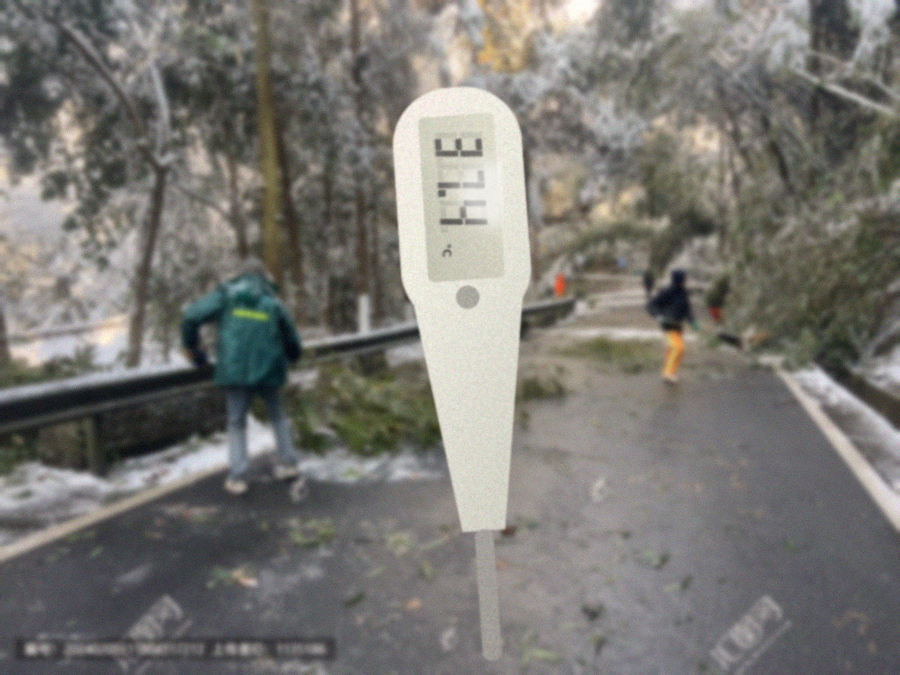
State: 37.4 °C
